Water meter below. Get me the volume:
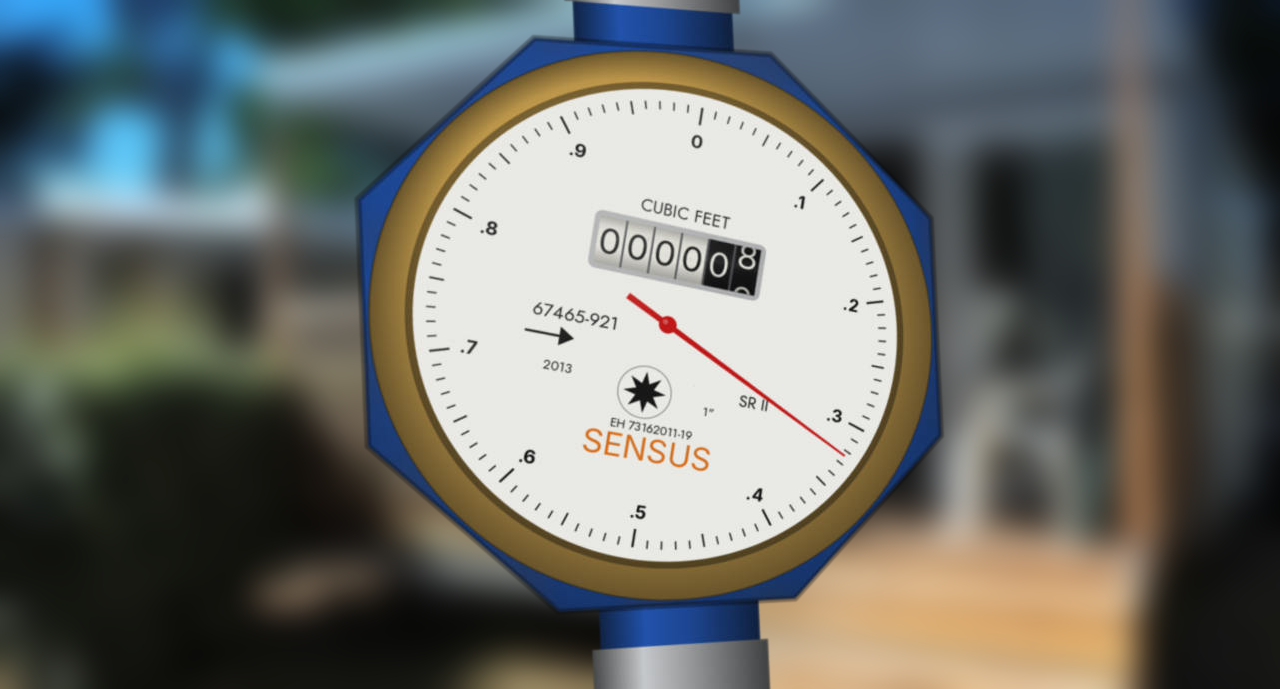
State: 8.32 ft³
